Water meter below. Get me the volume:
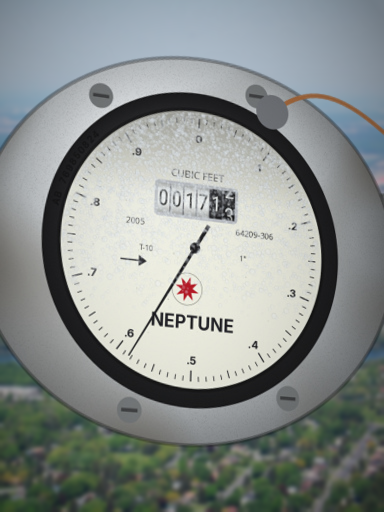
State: 1712.58 ft³
